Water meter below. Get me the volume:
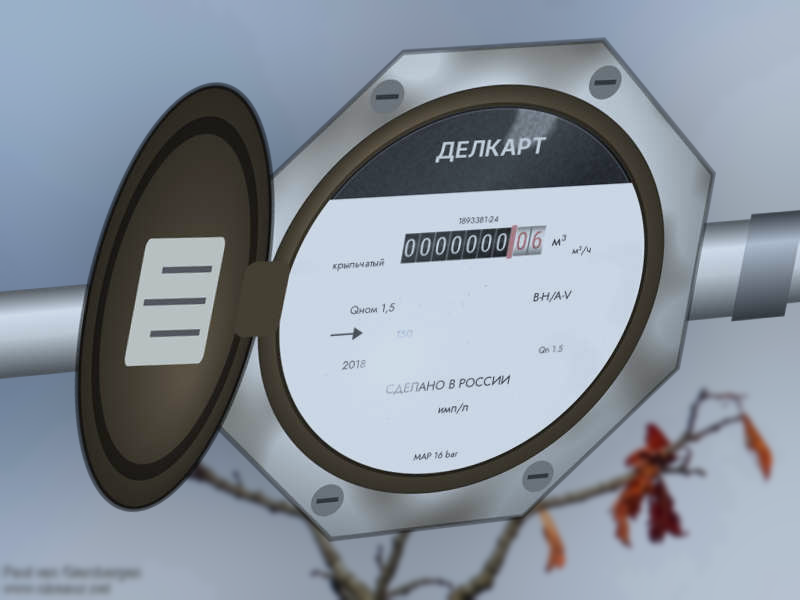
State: 0.06 m³
